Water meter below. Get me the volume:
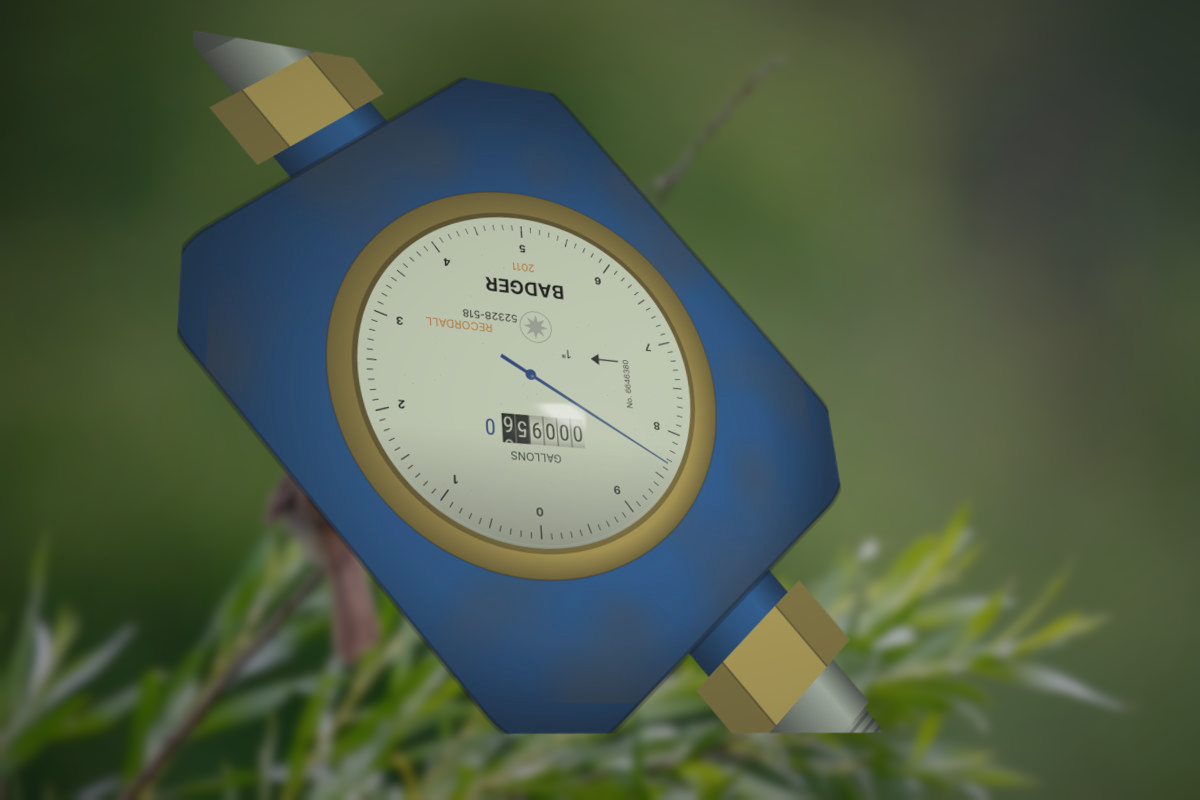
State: 9558.3 gal
